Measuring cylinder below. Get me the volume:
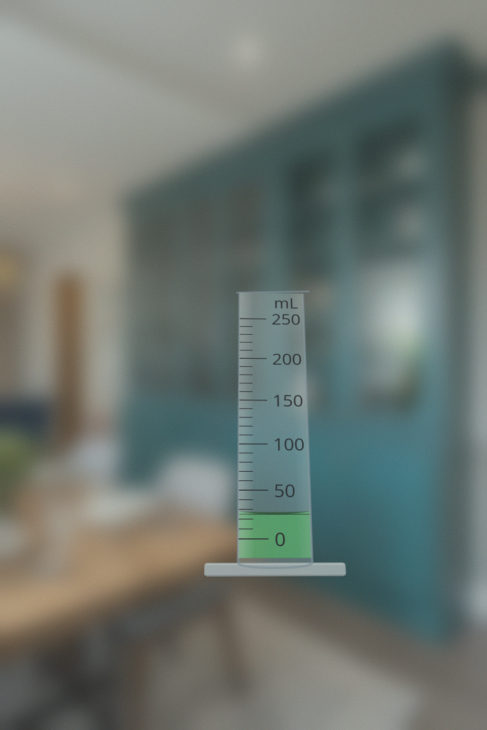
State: 25 mL
